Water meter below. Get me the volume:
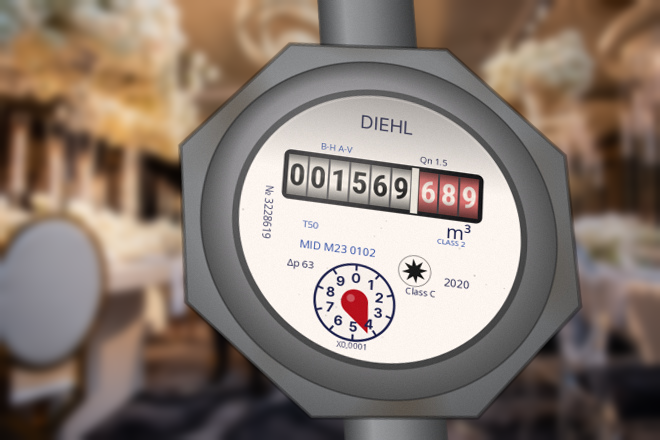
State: 1569.6894 m³
